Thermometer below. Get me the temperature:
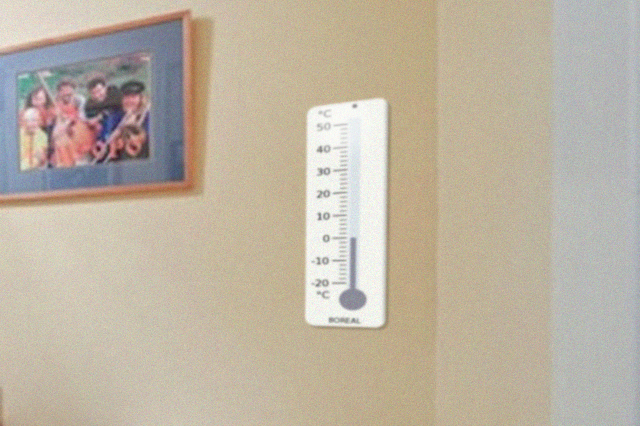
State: 0 °C
